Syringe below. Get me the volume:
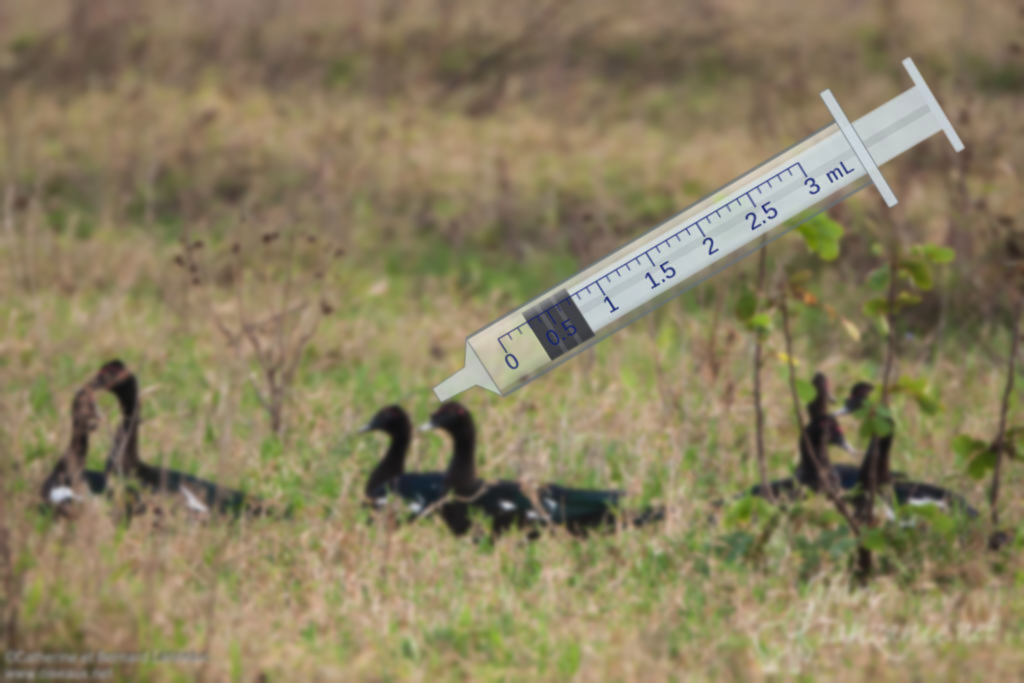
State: 0.3 mL
